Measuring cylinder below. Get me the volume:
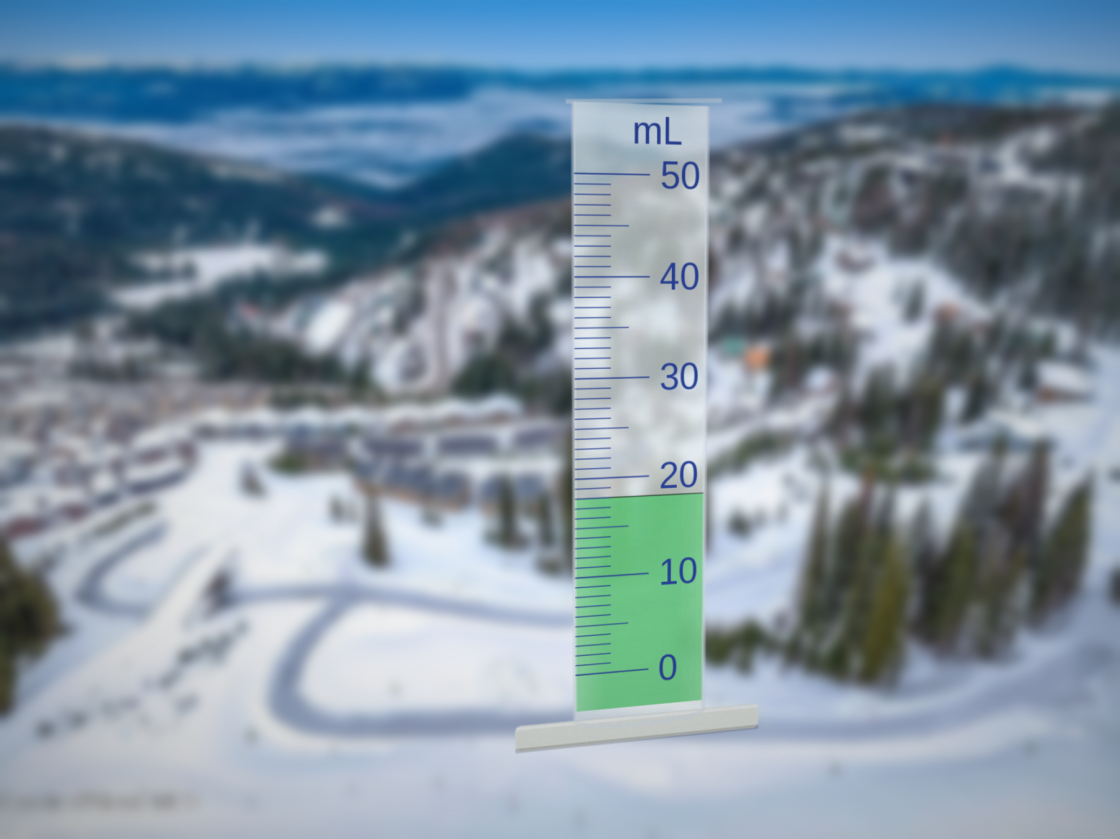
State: 18 mL
